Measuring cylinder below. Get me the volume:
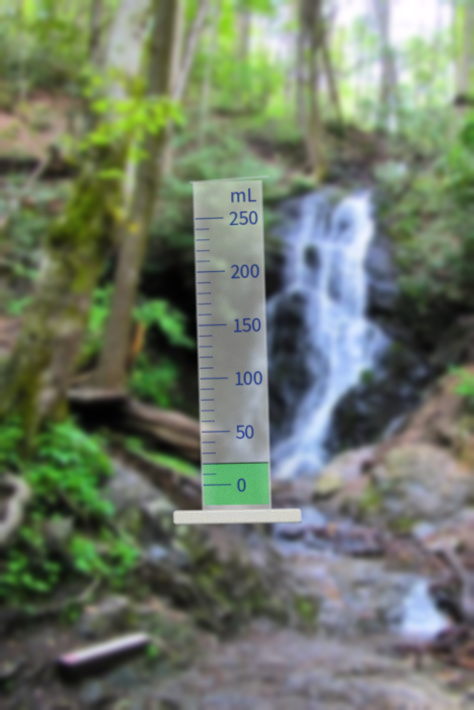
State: 20 mL
